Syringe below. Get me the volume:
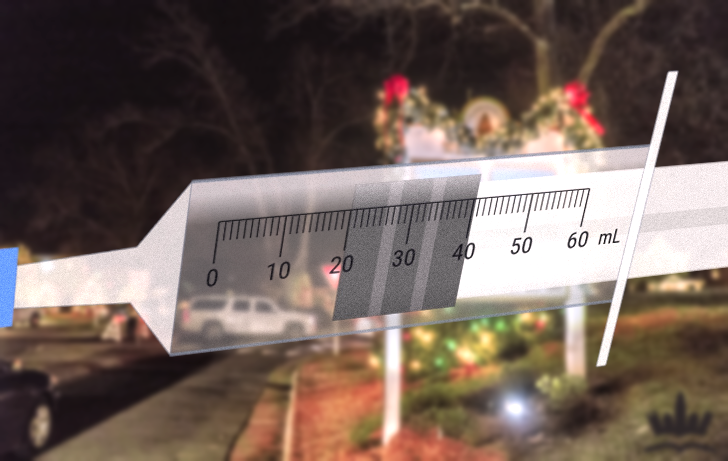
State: 20 mL
